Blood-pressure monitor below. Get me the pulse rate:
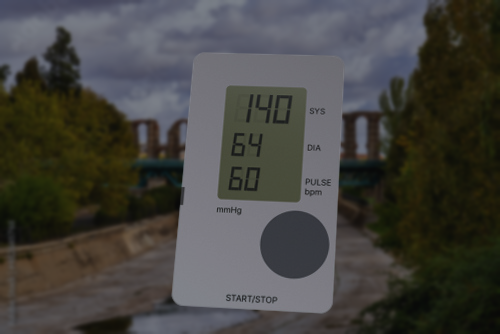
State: 60 bpm
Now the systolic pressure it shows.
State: 140 mmHg
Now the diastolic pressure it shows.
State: 64 mmHg
